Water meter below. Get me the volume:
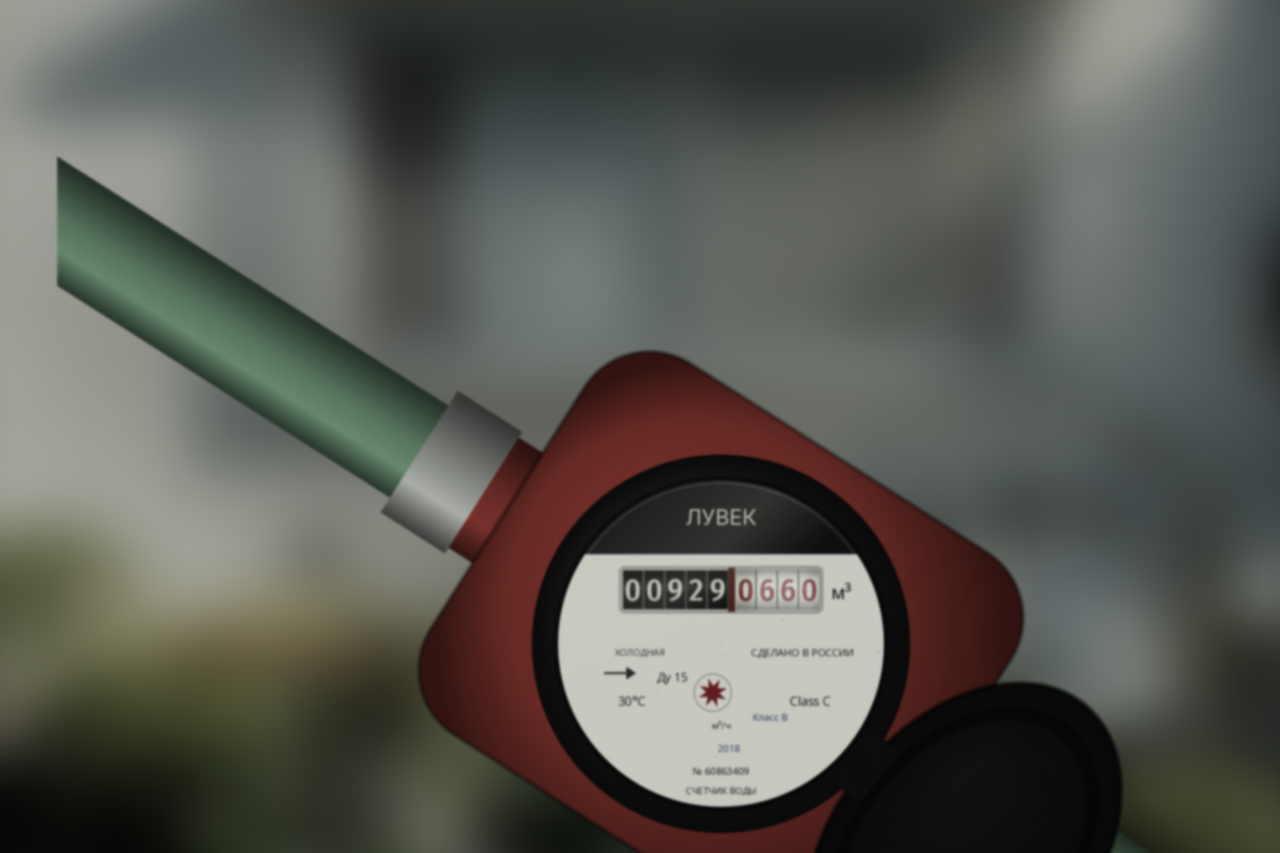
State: 929.0660 m³
